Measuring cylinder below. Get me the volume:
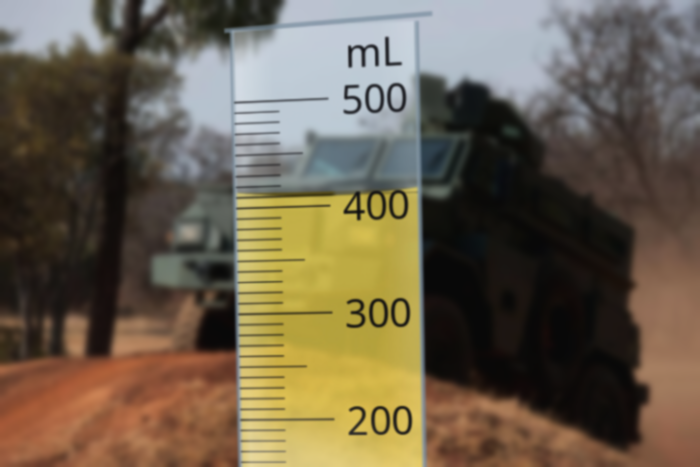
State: 410 mL
